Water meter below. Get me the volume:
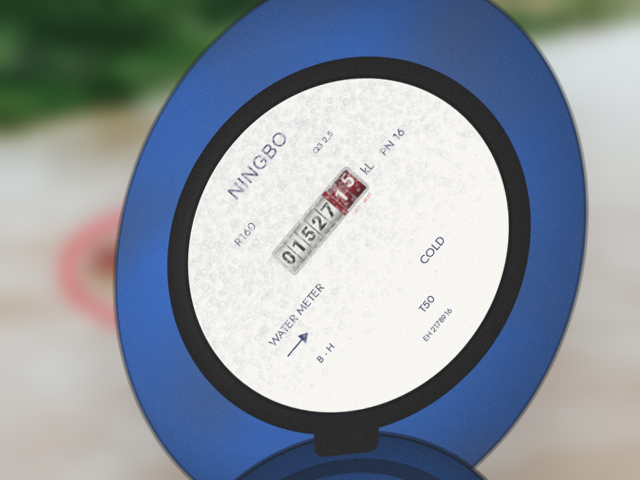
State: 1527.15 kL
